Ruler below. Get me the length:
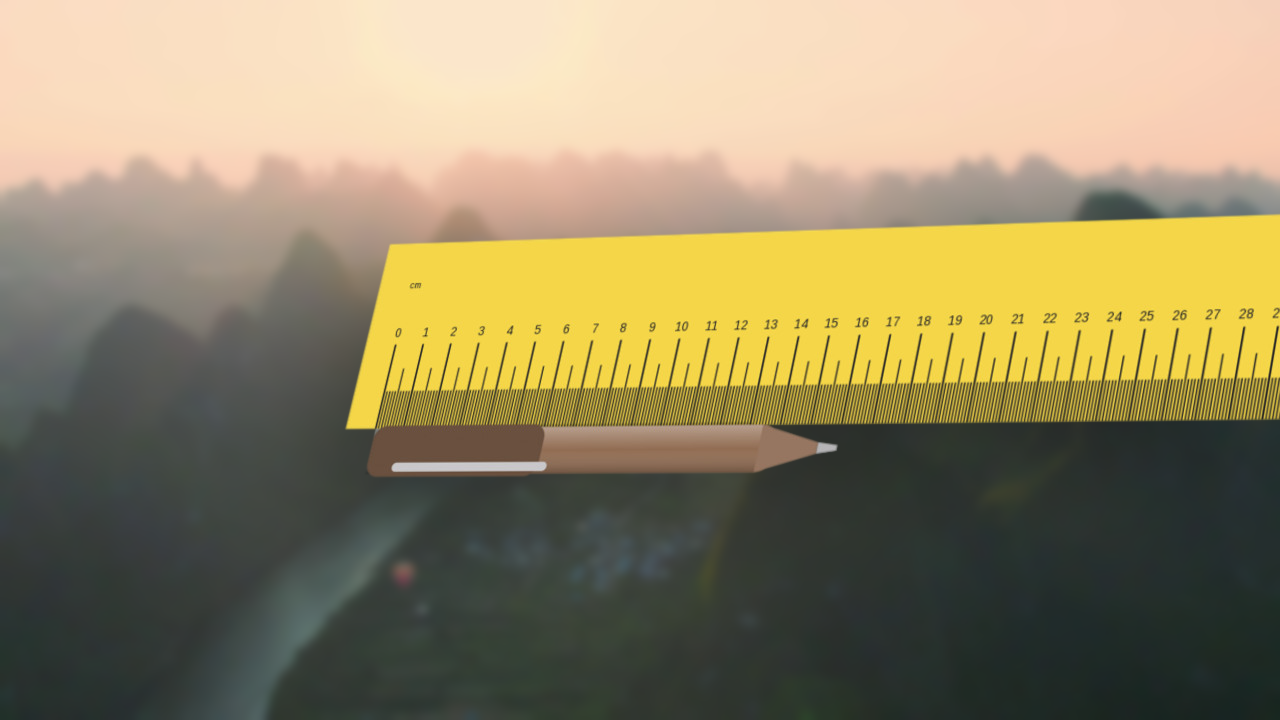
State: 16 cm
